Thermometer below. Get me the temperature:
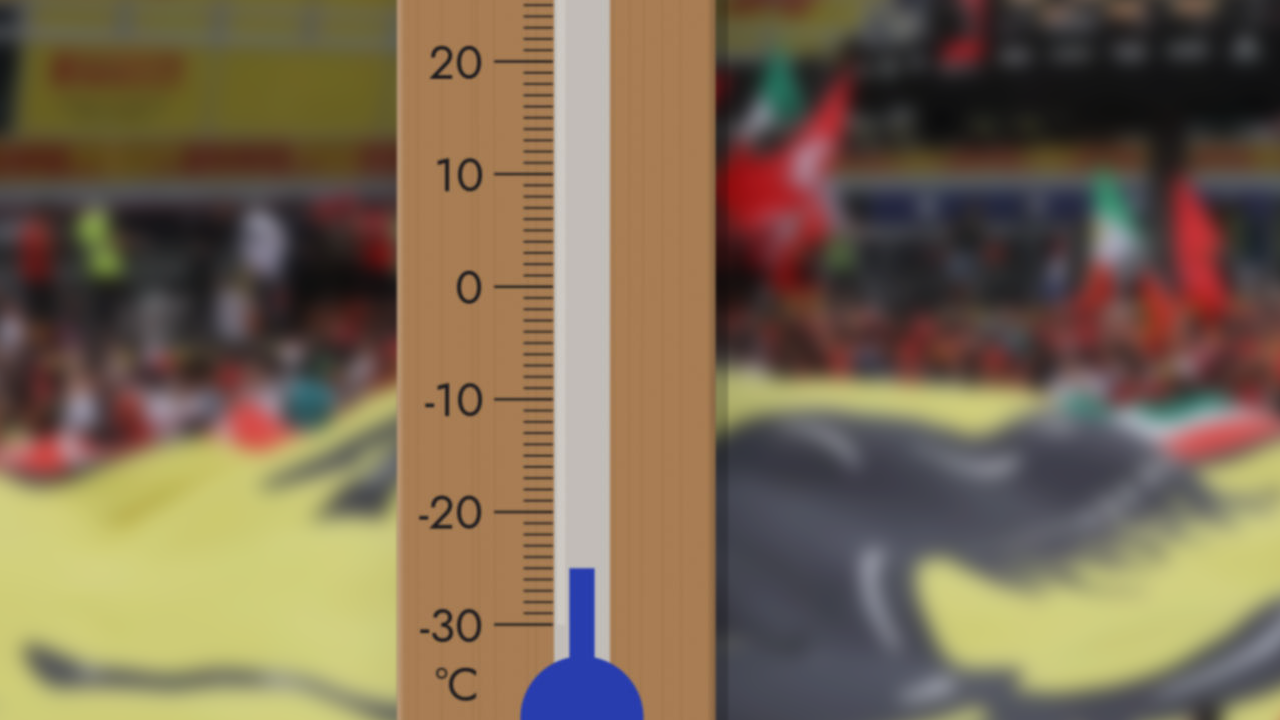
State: -25 °C
